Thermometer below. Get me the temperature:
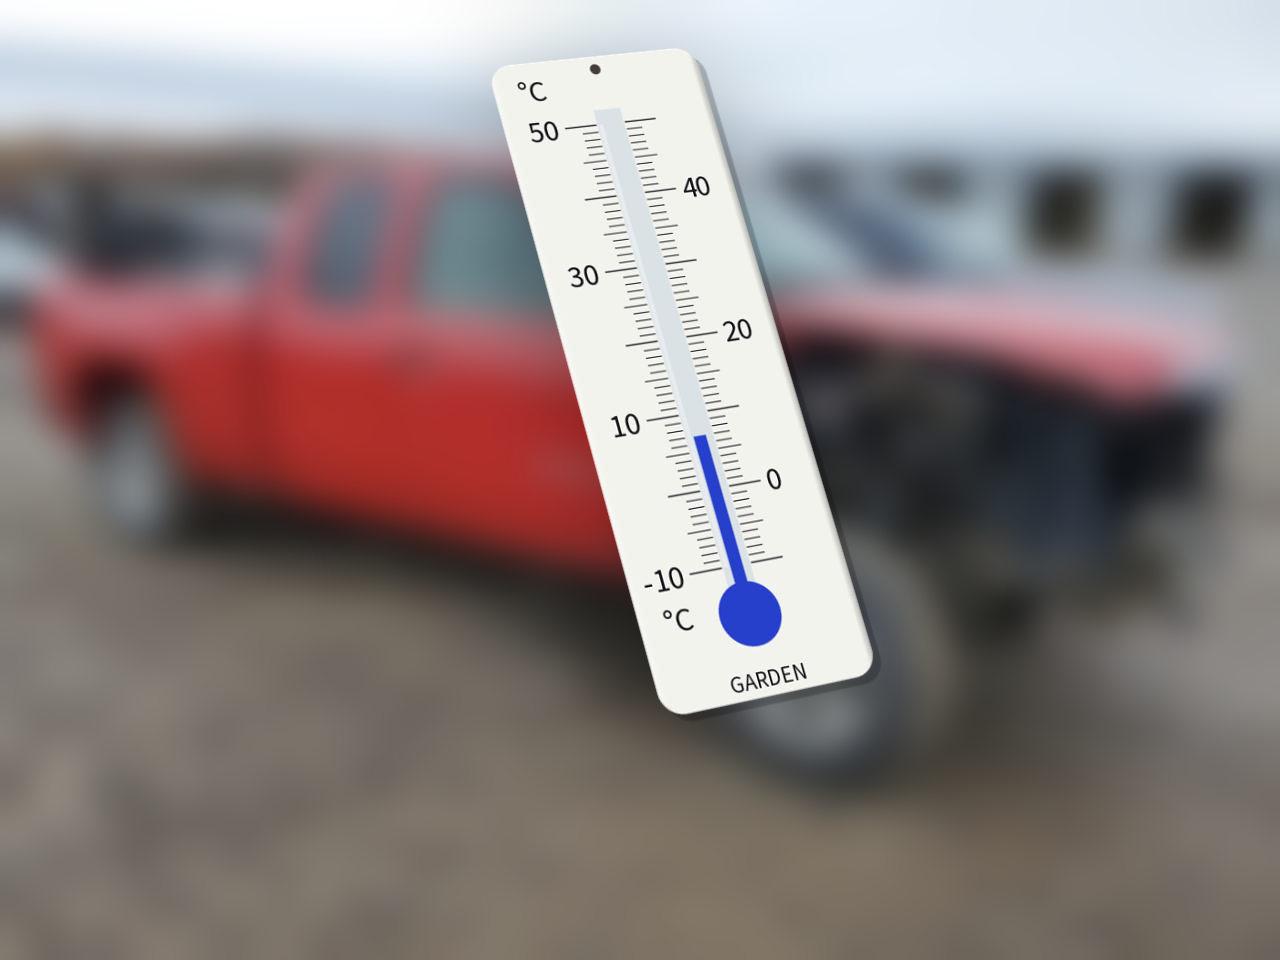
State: 7 °C
